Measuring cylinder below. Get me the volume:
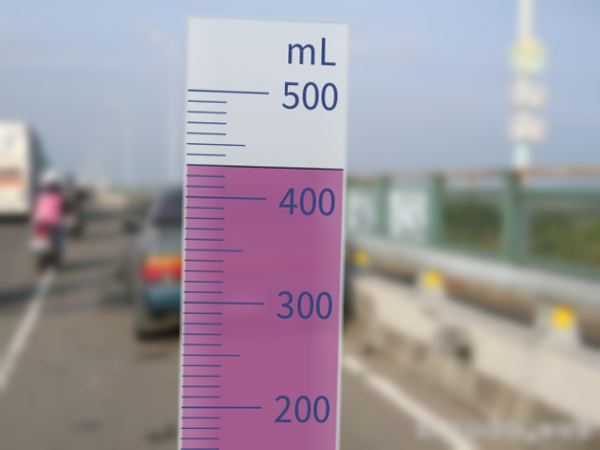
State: 430 mL
